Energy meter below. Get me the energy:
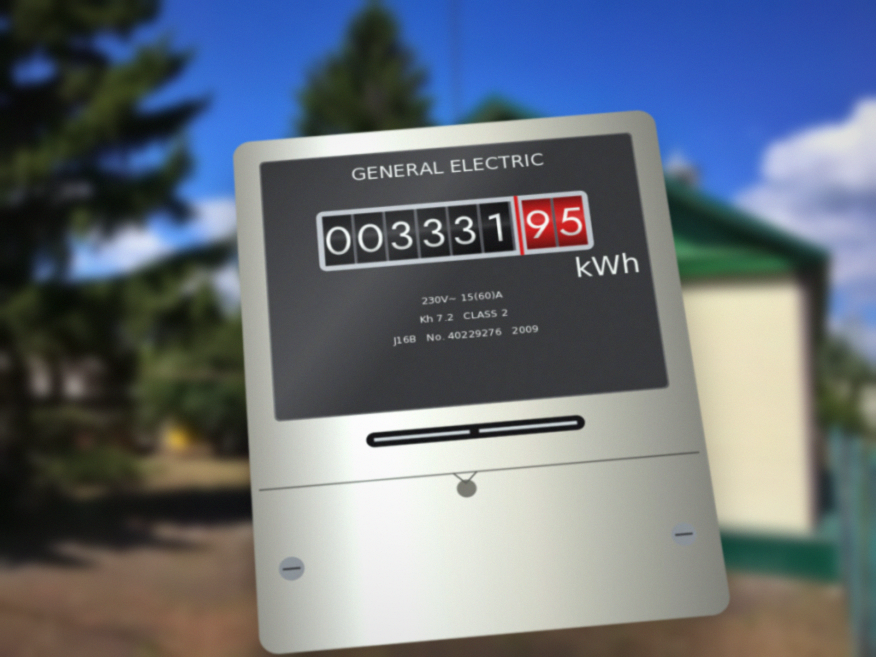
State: 3331.95 kWh
